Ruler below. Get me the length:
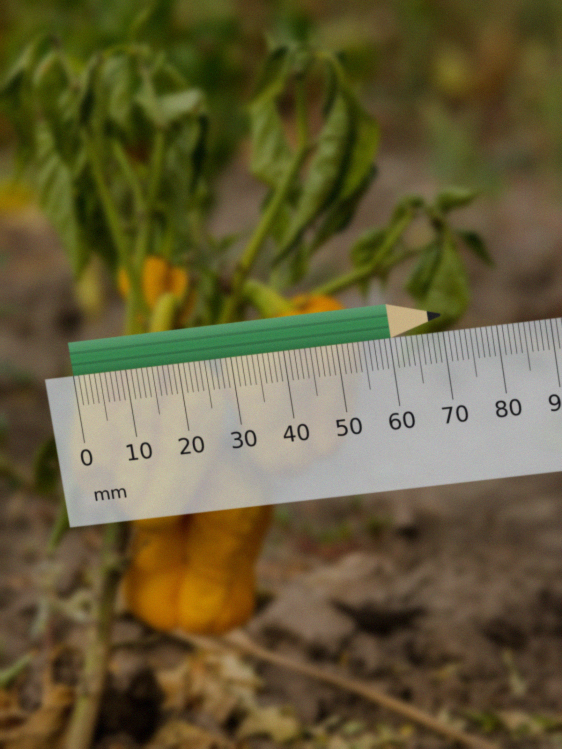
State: 70 mm
